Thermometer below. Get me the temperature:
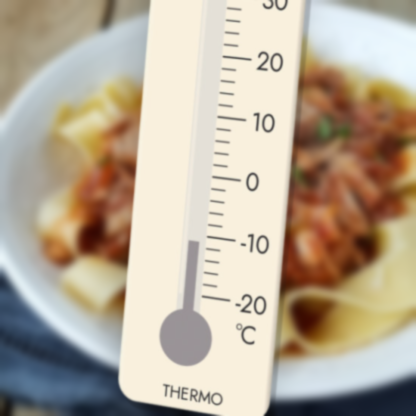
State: -11 °C
